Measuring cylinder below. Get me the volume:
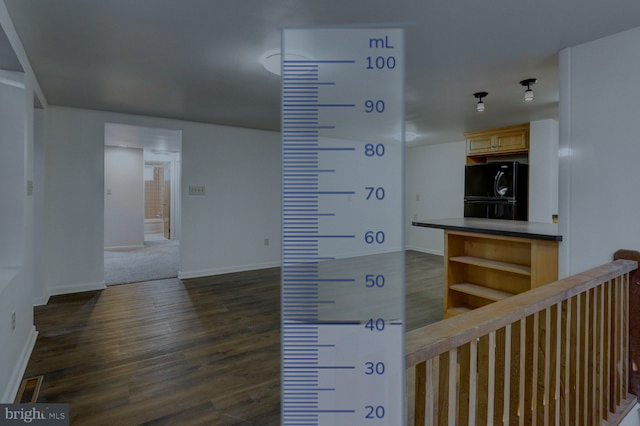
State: 40 mL
